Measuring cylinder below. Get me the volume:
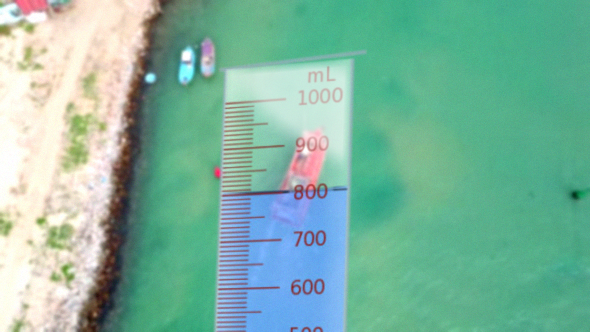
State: 800 mL
